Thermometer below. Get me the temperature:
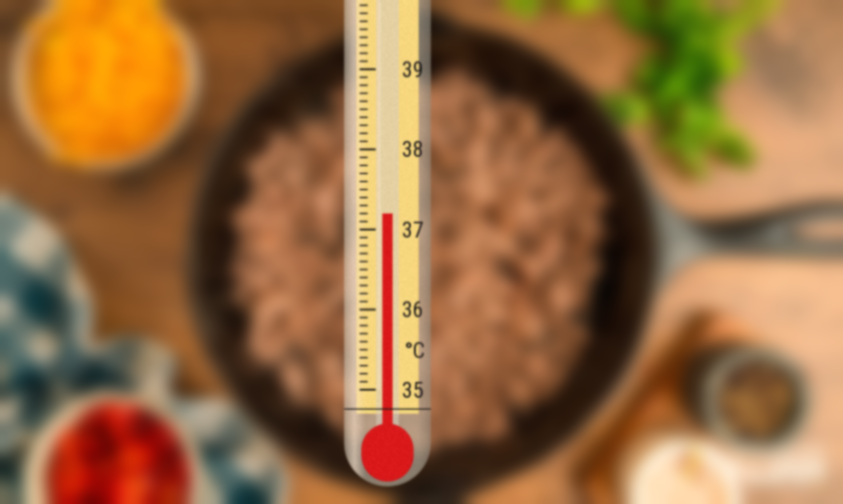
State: 37.2 °C
